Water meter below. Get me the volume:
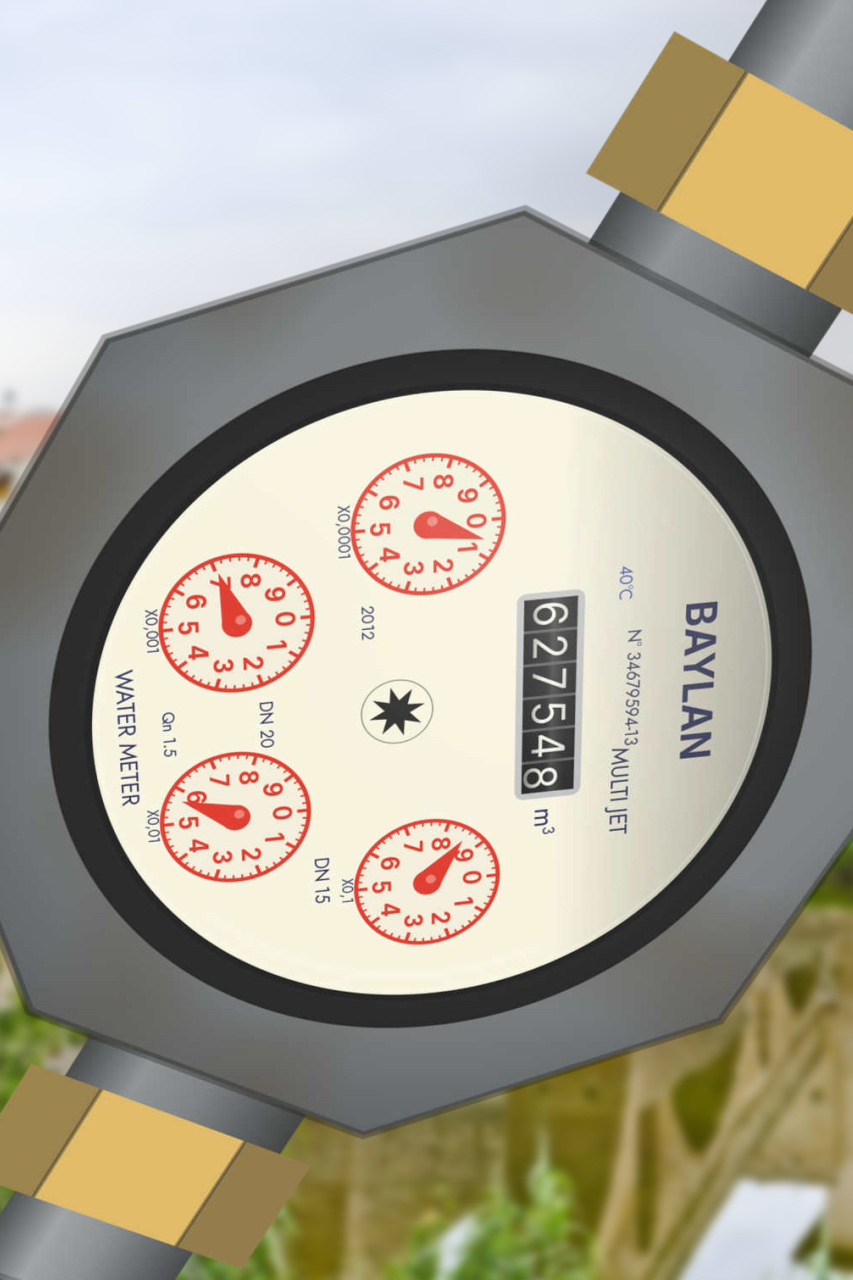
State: 627547.8570 m³
